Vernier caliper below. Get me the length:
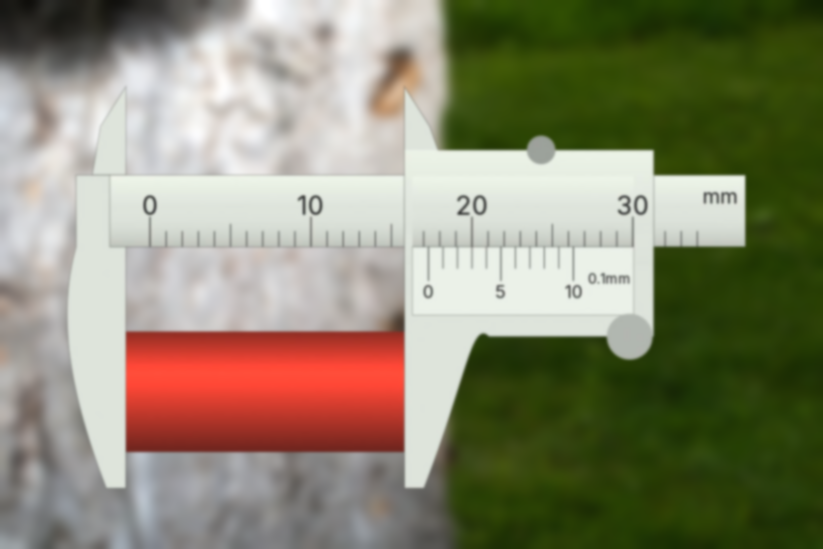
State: 17.3 mm
